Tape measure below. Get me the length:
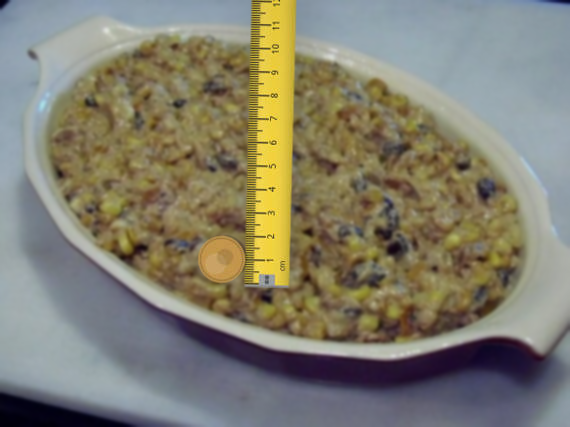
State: 2 cm
